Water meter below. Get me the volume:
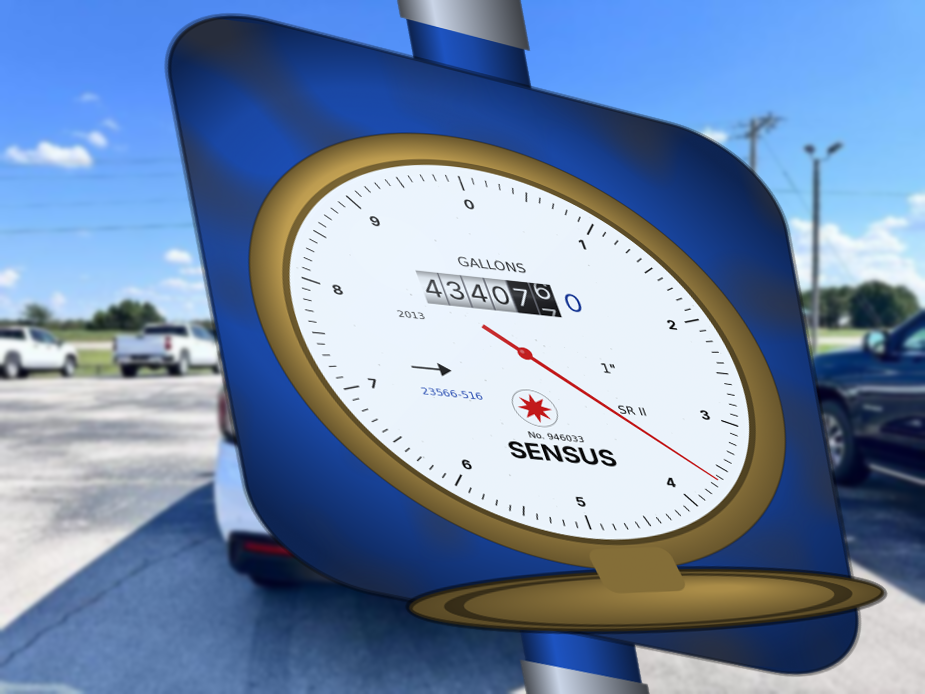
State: 4340763.6 gal
